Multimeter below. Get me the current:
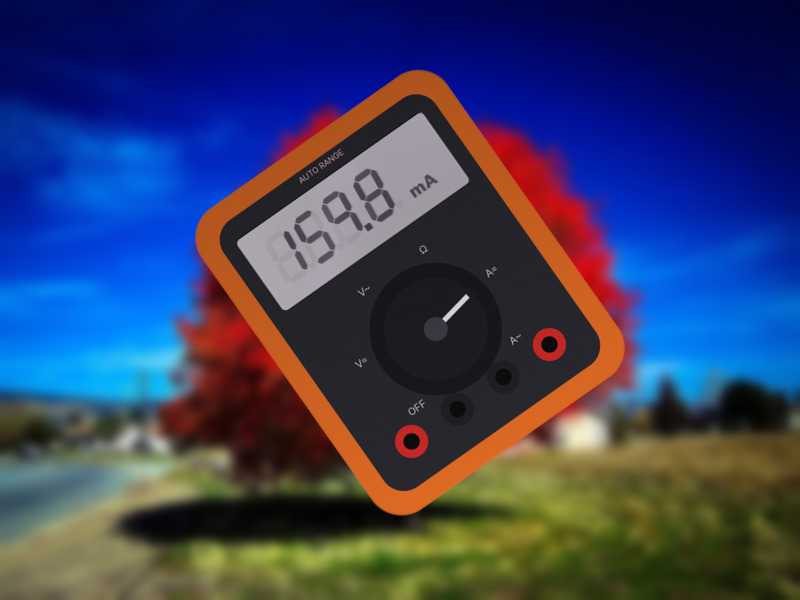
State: 159.8 mA
